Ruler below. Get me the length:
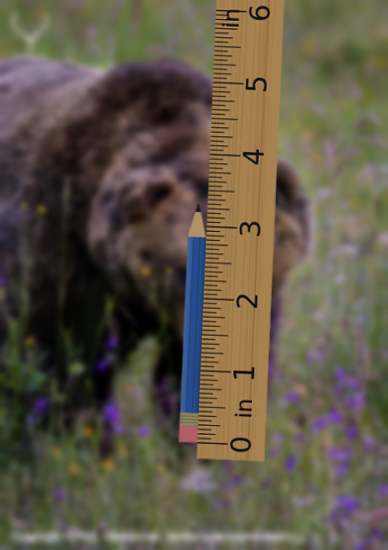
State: 3.3125 in
